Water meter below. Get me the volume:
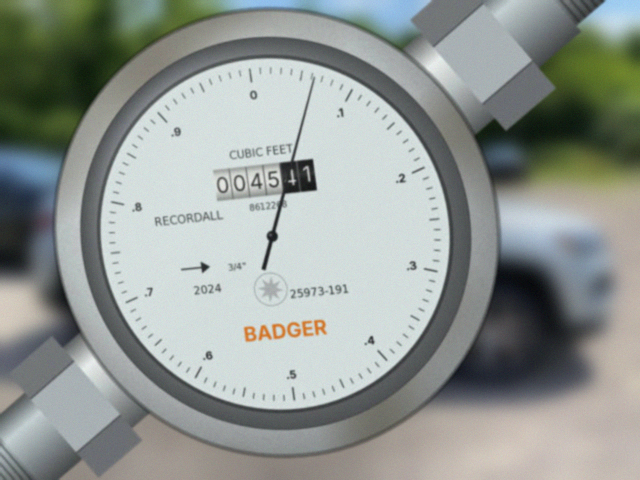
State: 4541.06 ft³
